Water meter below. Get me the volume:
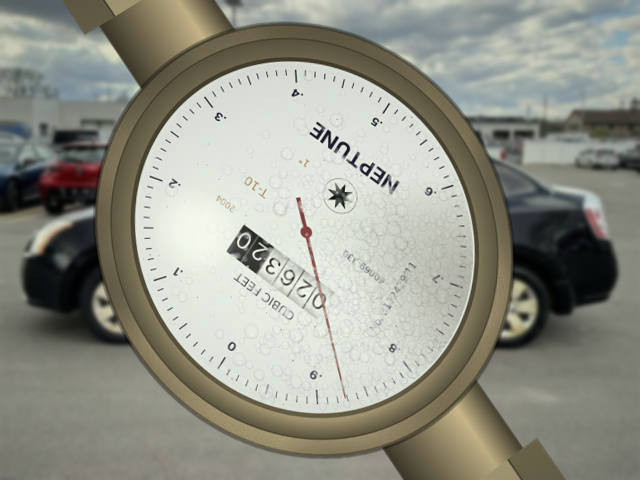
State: 26319.87 ft³
